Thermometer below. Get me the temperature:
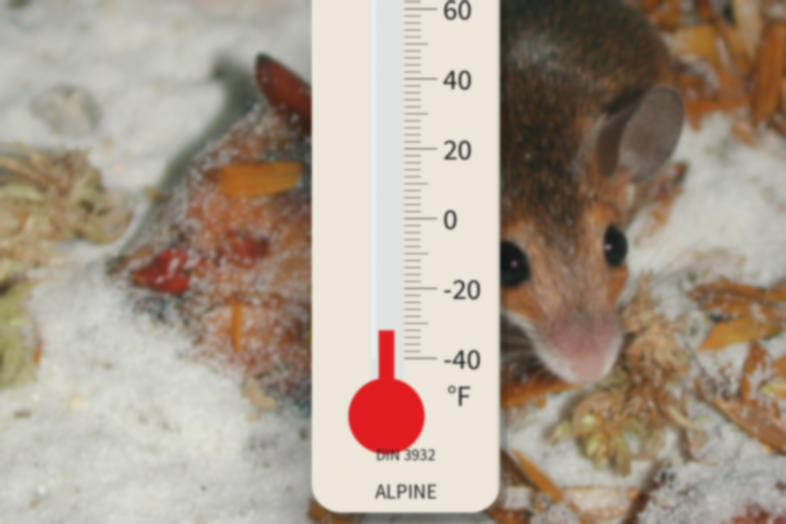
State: -32 °F
